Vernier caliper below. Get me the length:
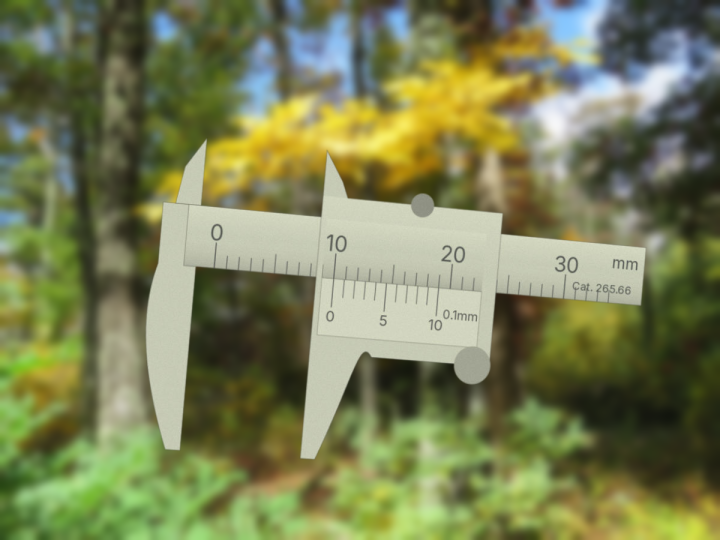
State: 10.0 mm
